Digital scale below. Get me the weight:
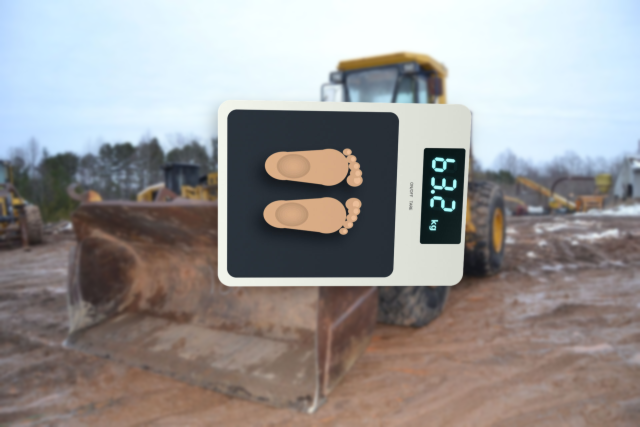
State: 63.2 kg
